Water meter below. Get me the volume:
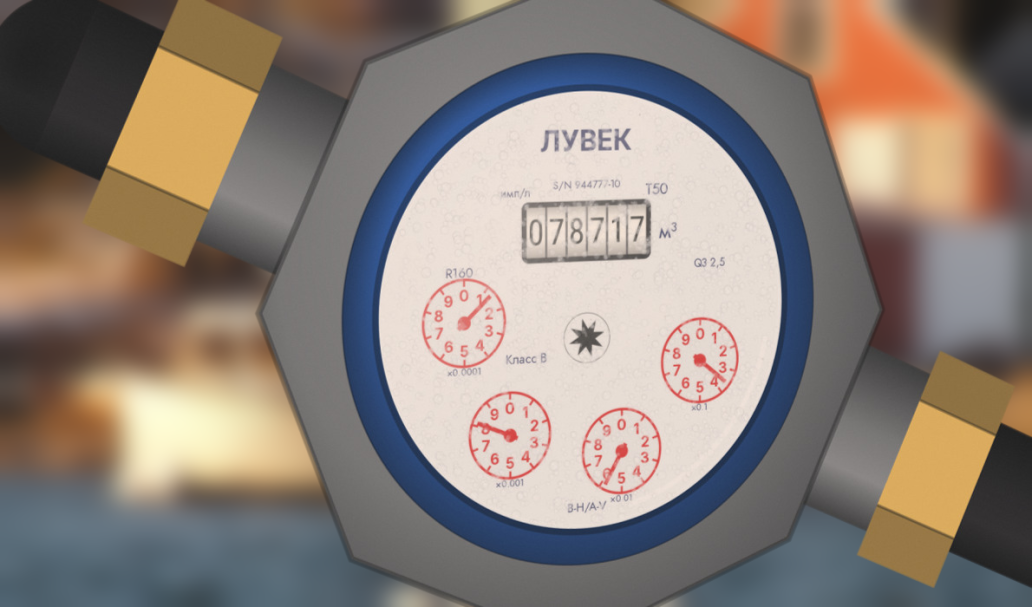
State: 78717.3581 m³
